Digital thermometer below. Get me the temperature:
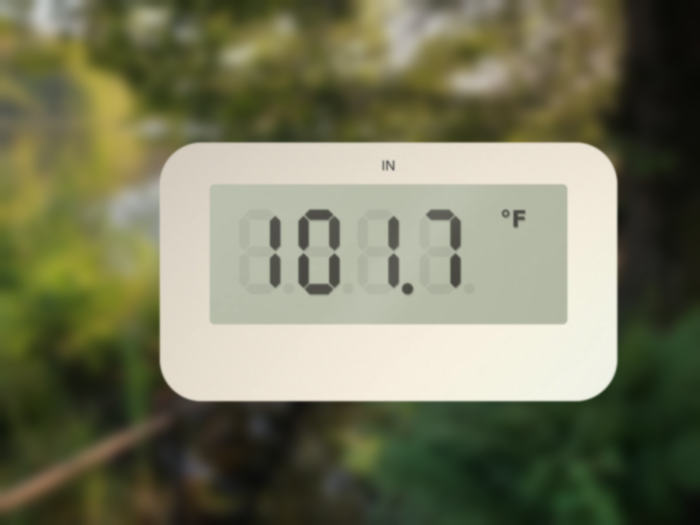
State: 101.7 °F
